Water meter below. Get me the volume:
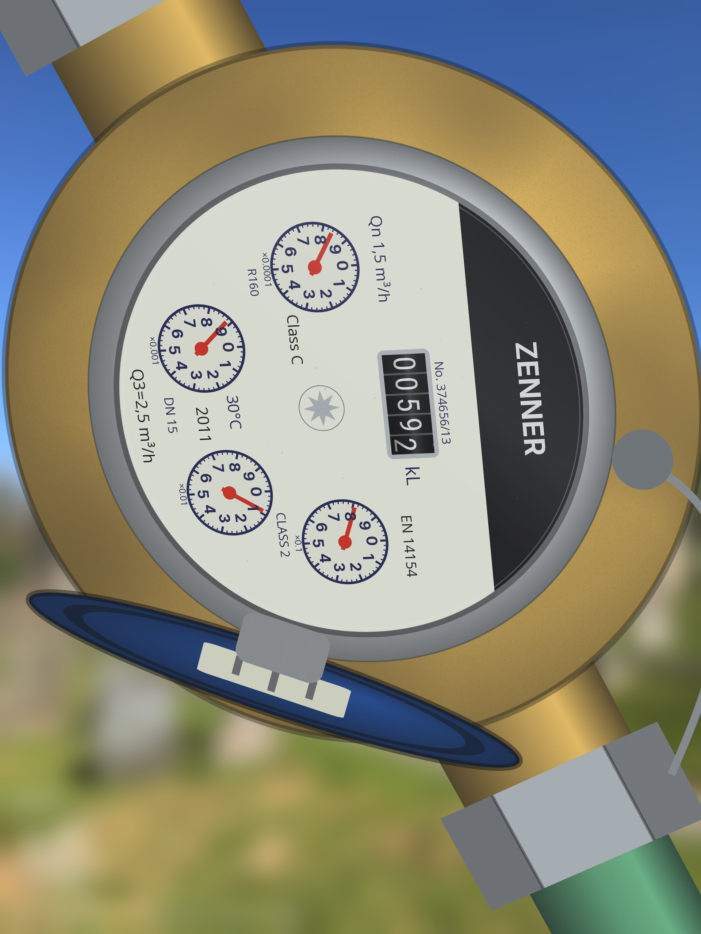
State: 591.8088 kL
